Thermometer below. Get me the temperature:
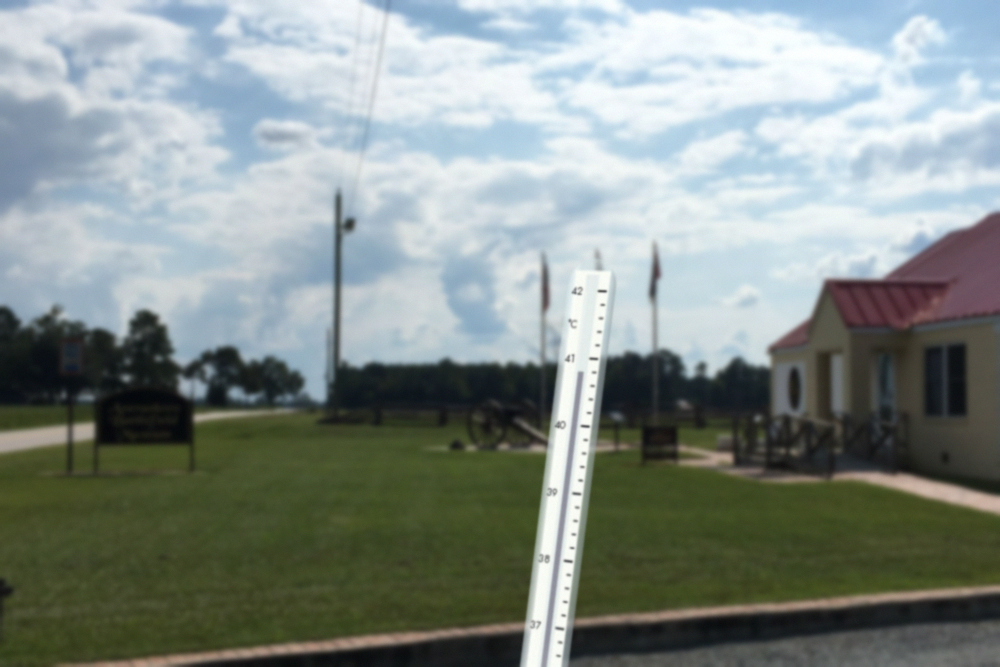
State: 40.8 °C
